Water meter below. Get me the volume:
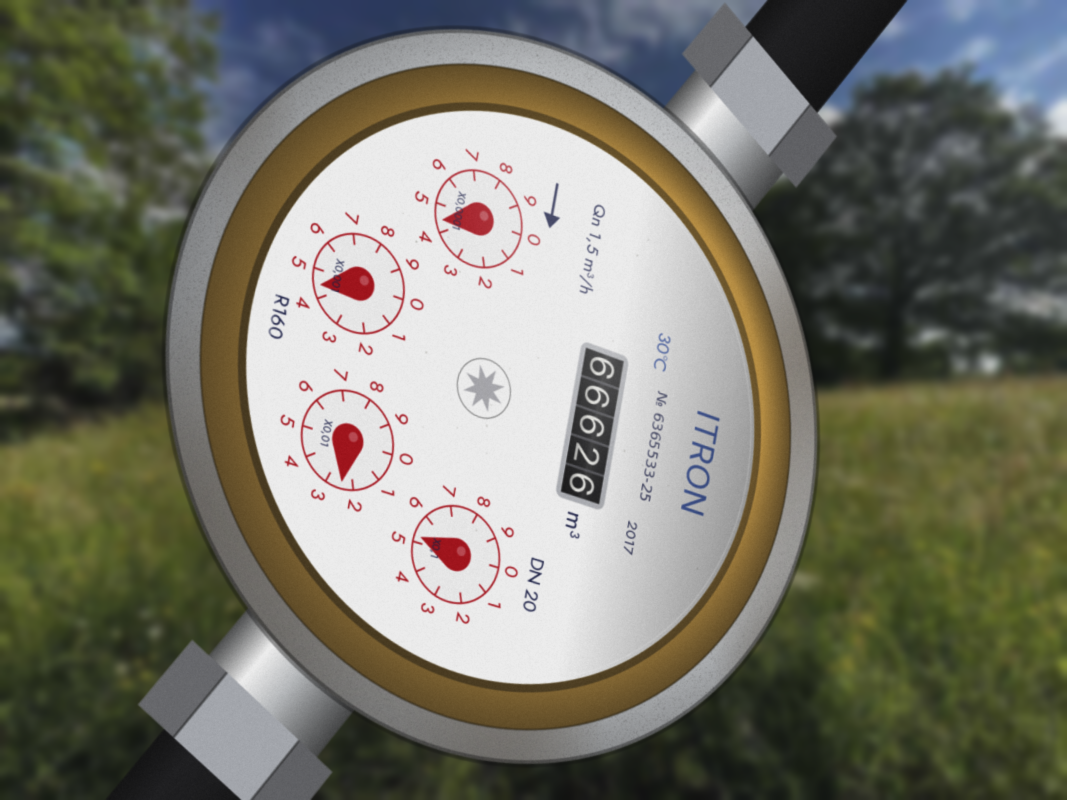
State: 66626.5244 m³
